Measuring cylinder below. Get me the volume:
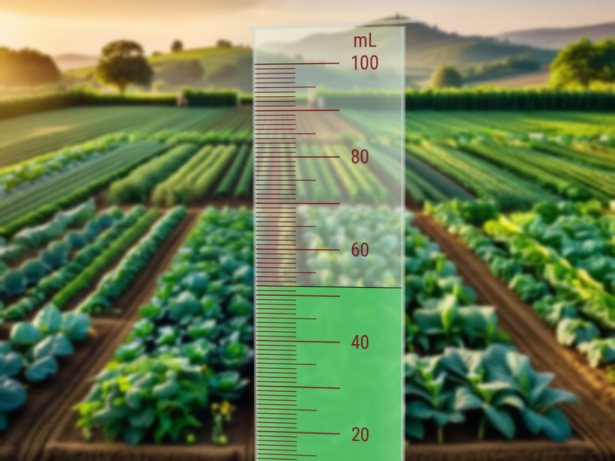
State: 52 mL
